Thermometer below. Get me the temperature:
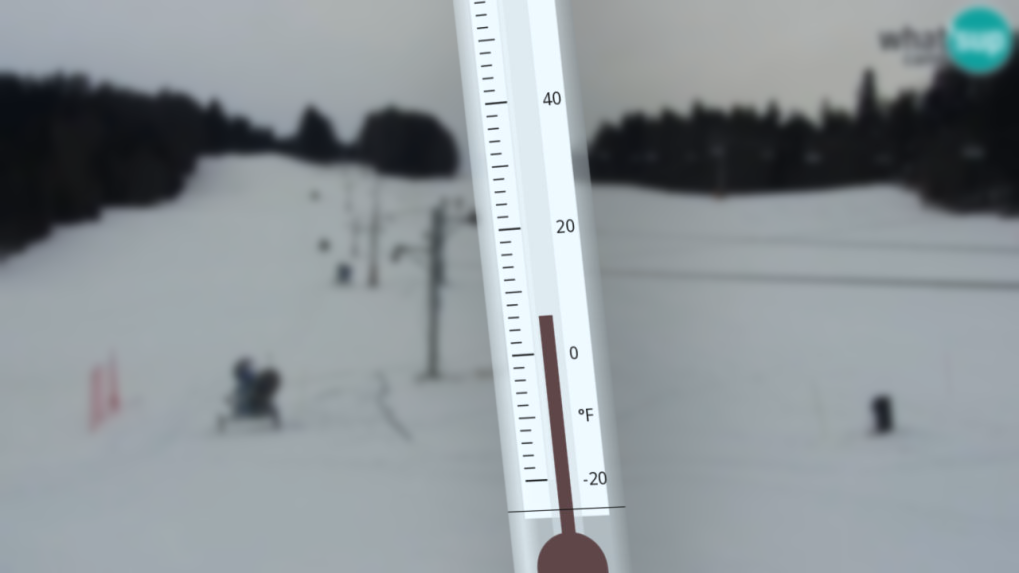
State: 6 °F
